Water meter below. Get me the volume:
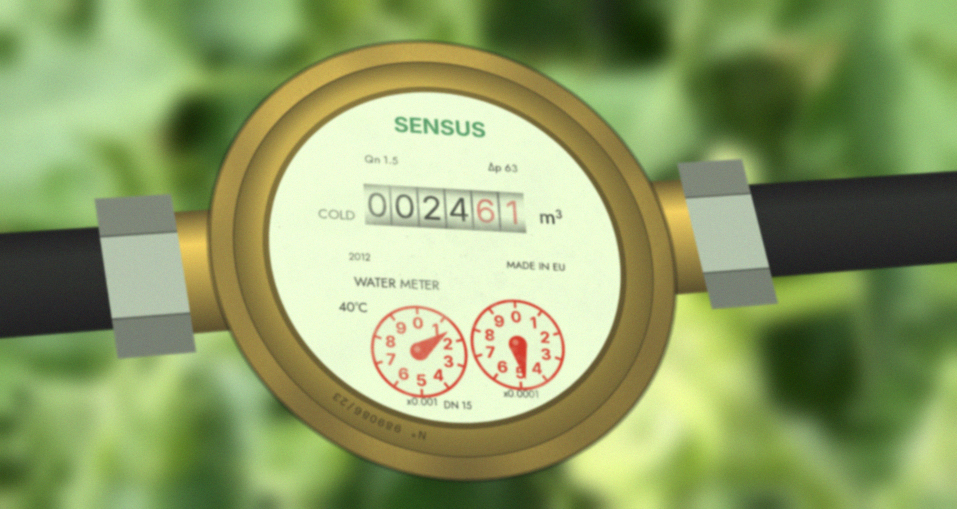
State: 24.6114 m³
